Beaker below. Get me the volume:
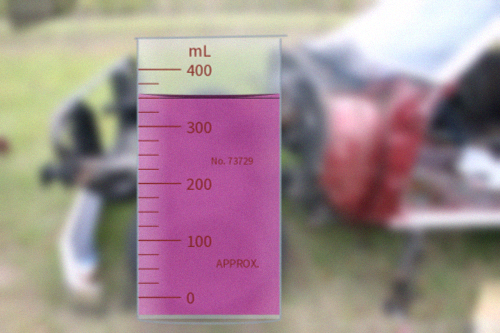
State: 350 mL
